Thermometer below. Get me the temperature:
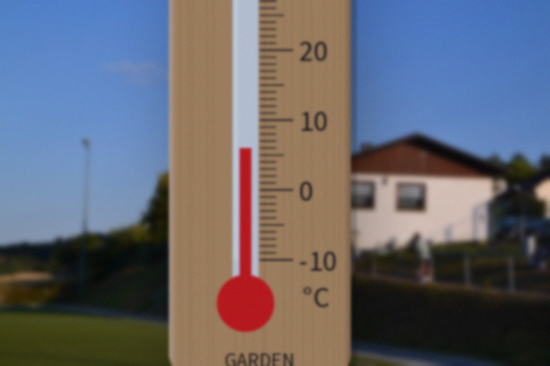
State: 6 °C
